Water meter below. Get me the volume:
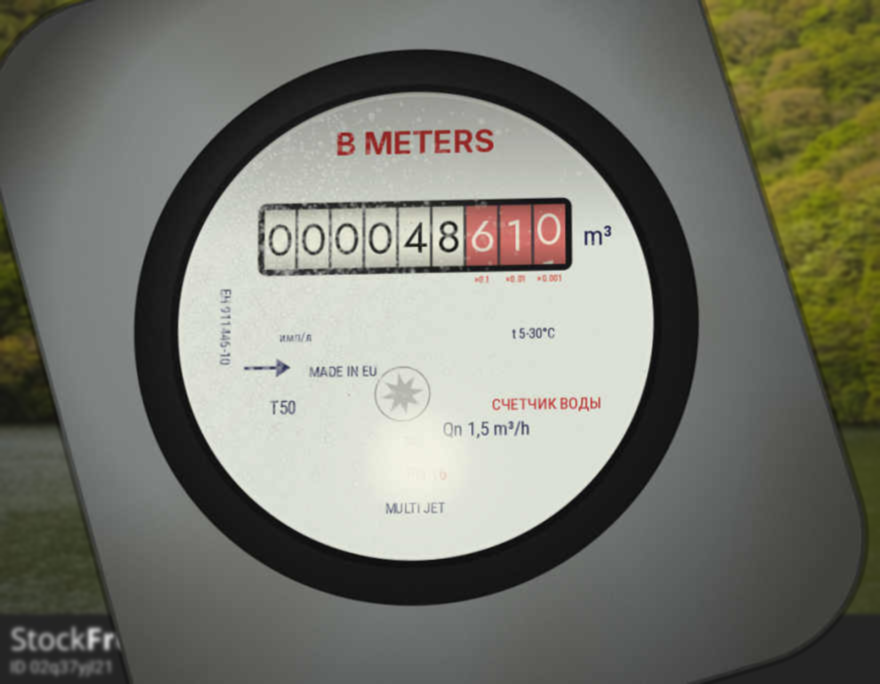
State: 48.610 m³
